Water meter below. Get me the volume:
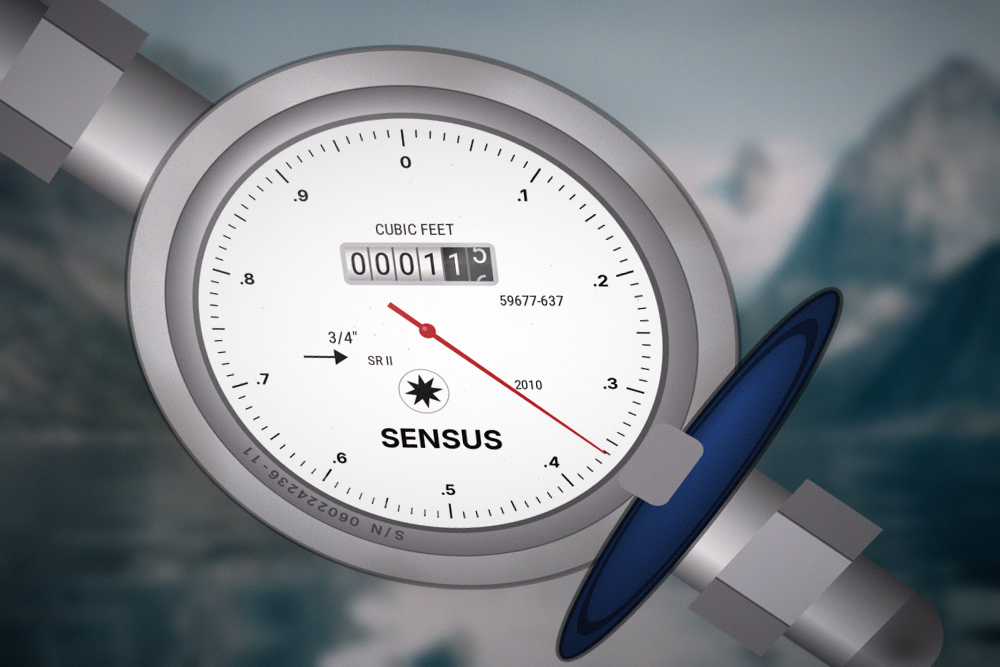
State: 115.36 ft³
